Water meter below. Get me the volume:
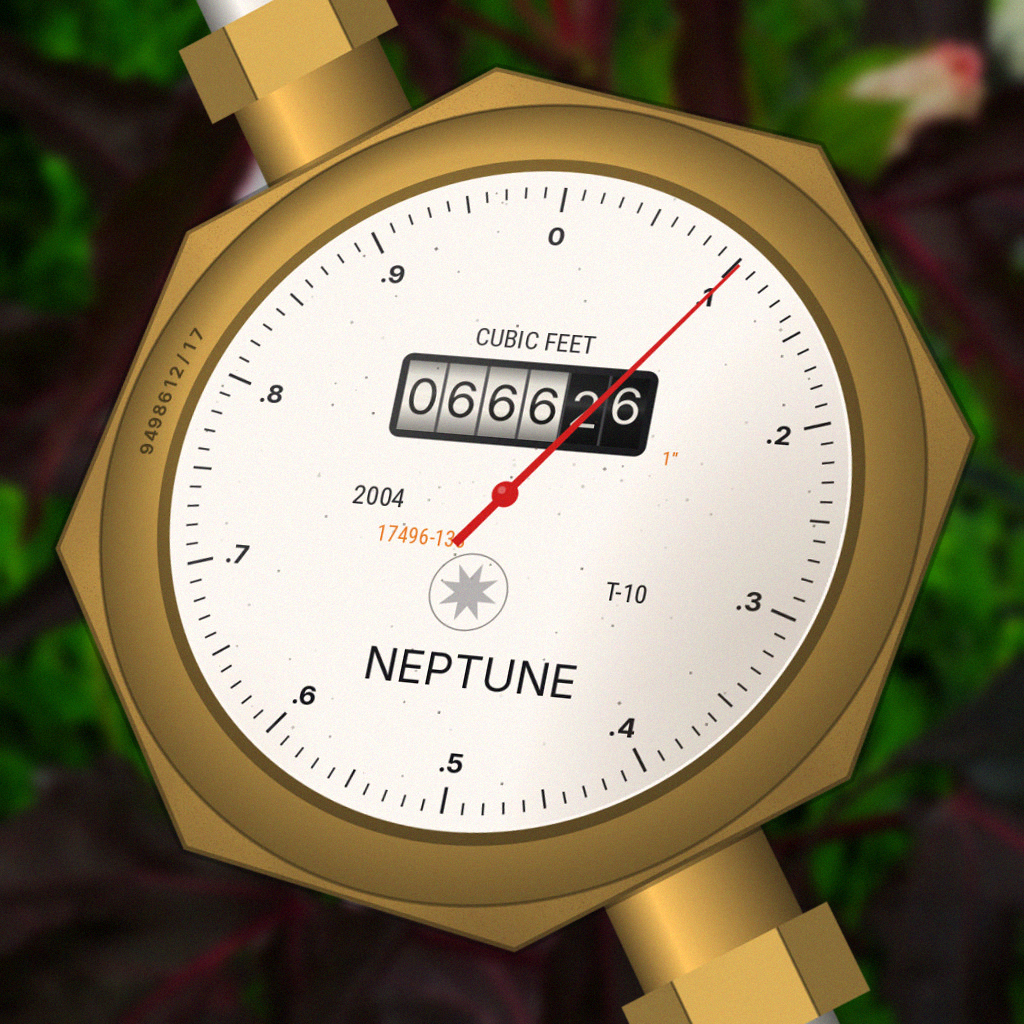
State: 66626.10 ft³
